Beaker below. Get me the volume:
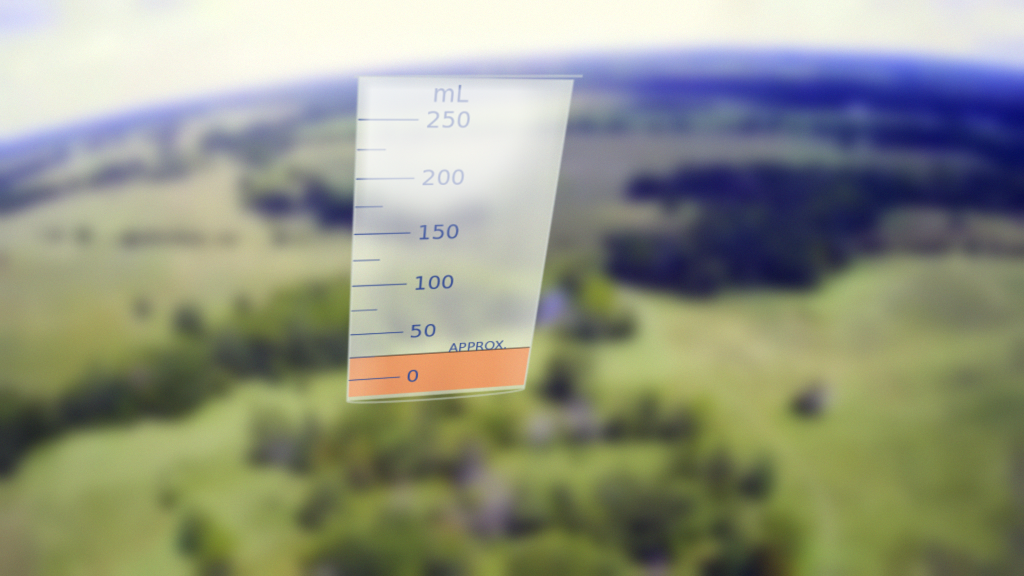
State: 25 mL
